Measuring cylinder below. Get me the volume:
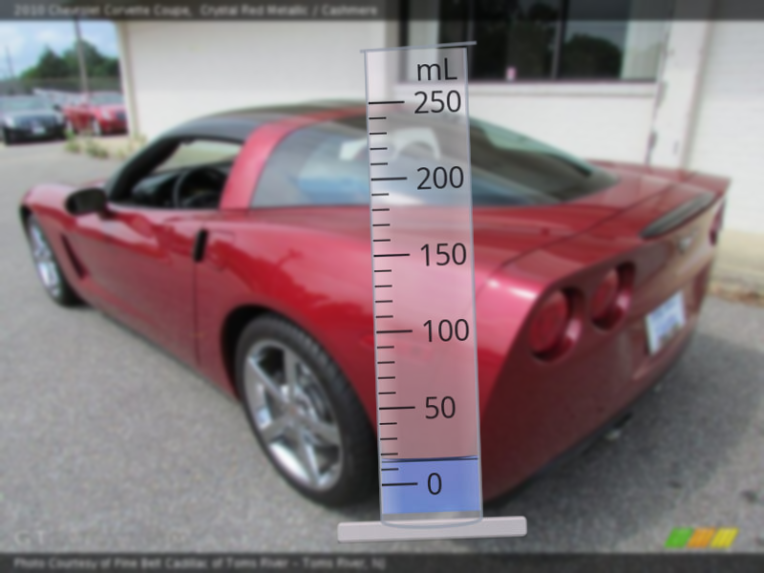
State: 15 mL
